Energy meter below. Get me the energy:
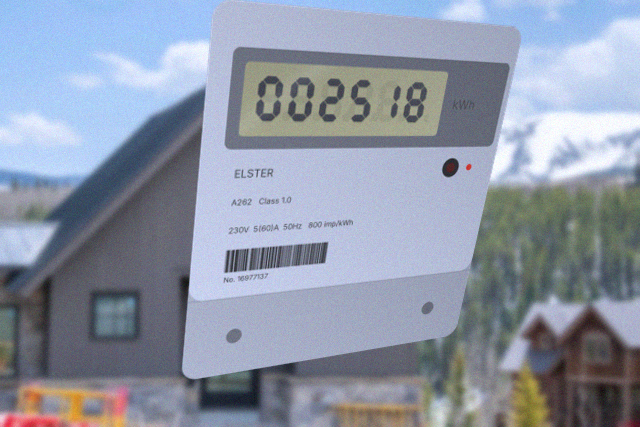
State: 2518 kWh
